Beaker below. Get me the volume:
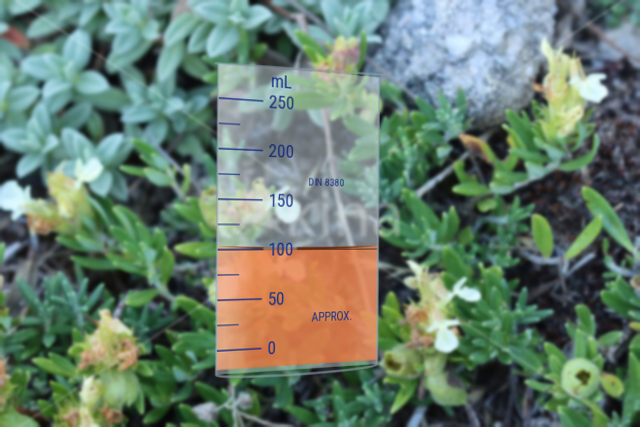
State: 100 mL
